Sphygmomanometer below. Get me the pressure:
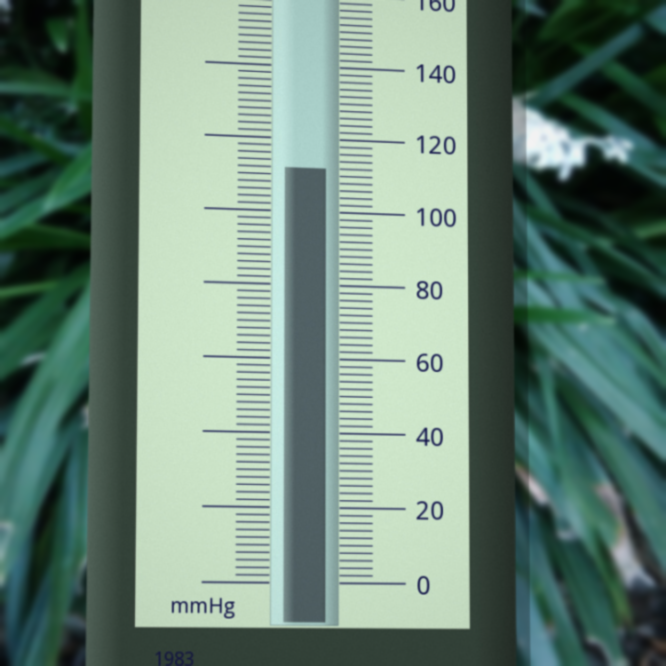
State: 112 mmHg
